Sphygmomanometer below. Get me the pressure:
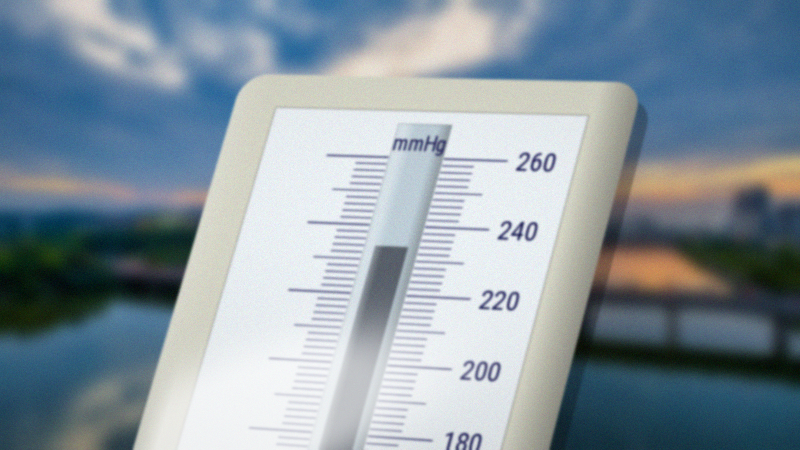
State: 234 mmHg
